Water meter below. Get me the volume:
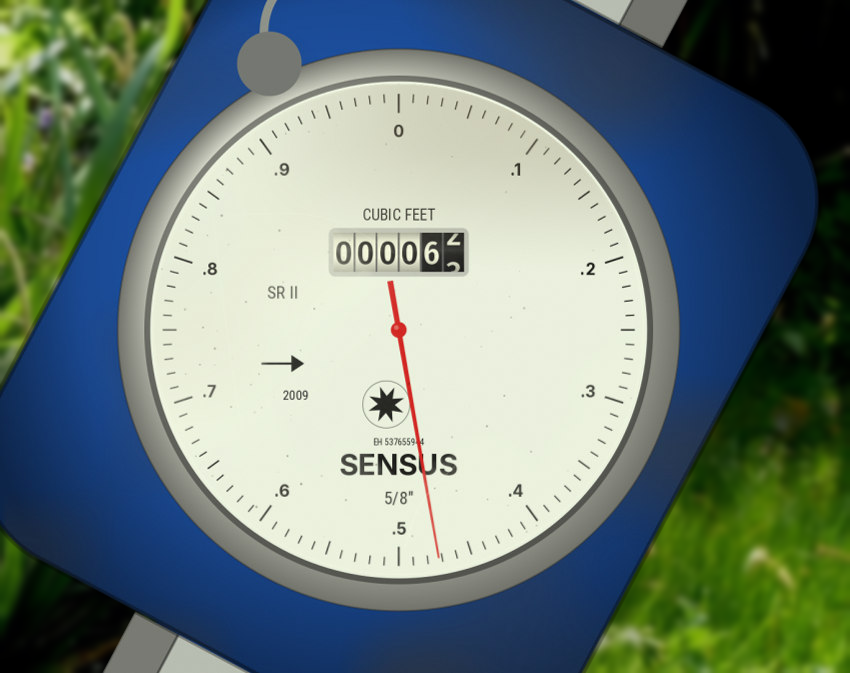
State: 62.47 ft³
